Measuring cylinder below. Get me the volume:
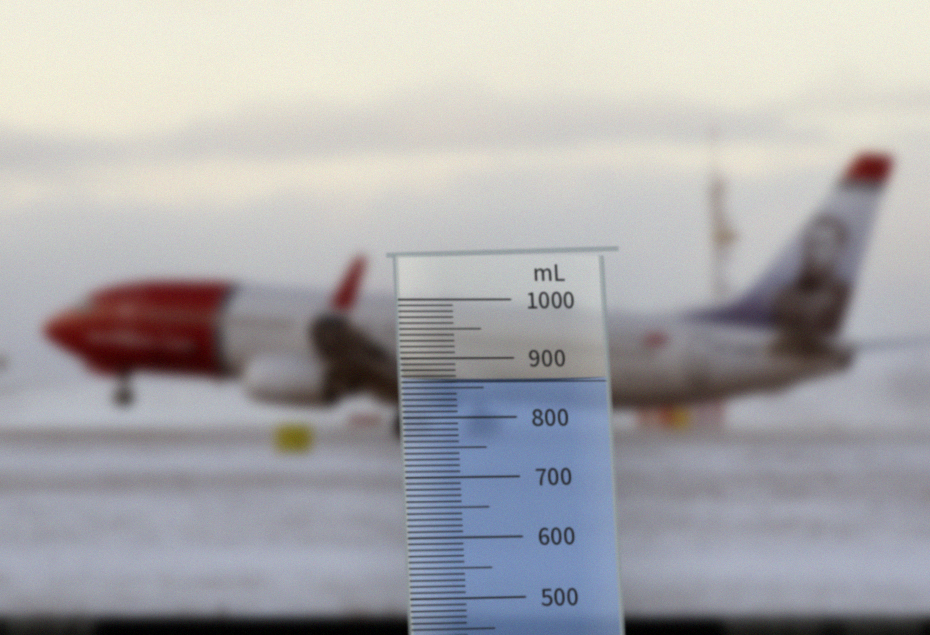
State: 860 mL
